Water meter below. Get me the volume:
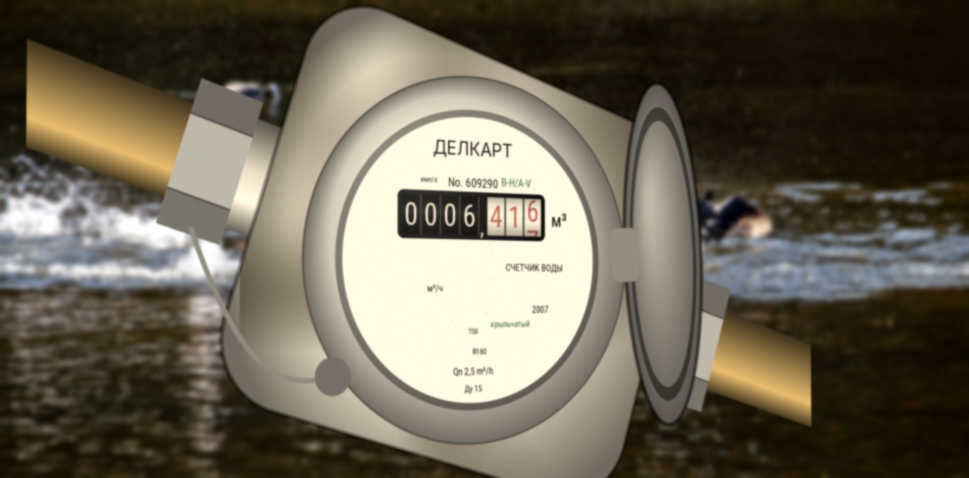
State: 6.416 m³
